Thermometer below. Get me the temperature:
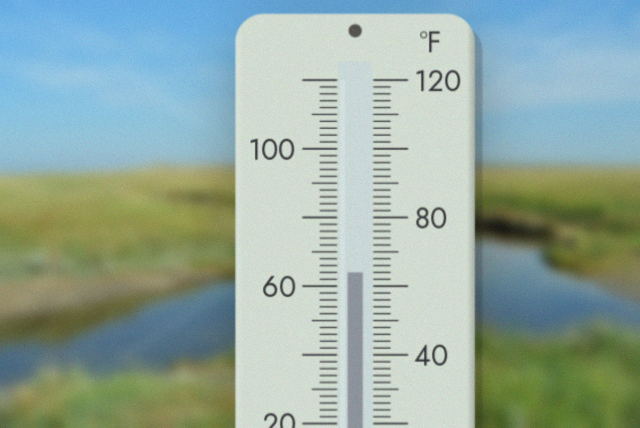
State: 64 °F
